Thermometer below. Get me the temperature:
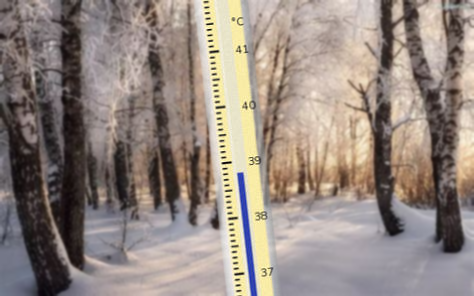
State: 38.8 °C
